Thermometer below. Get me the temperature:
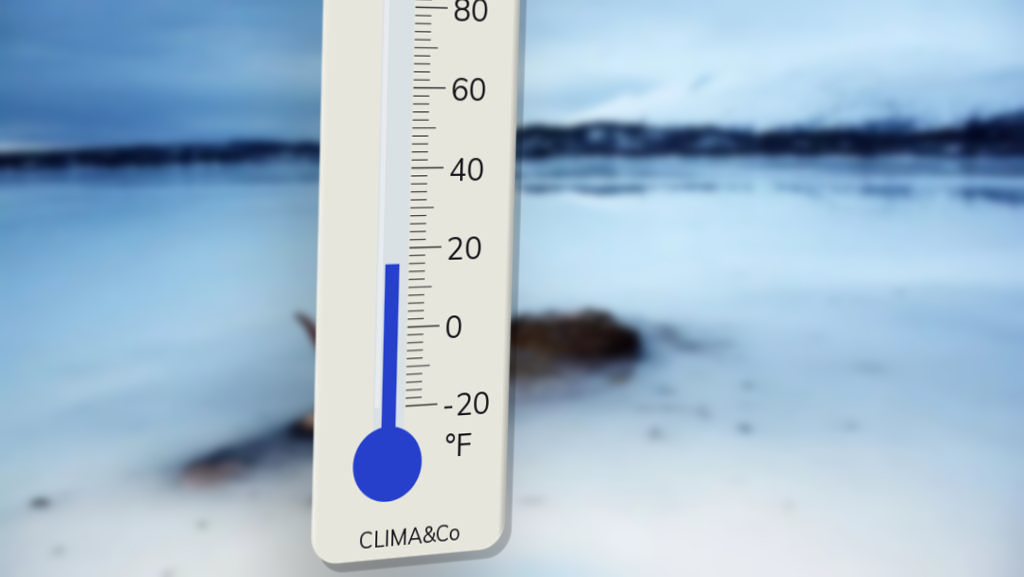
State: 16 °F
